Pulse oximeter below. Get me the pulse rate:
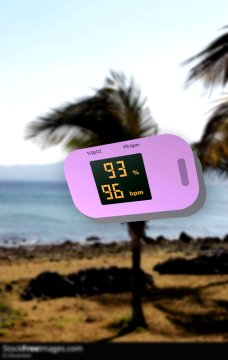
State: 96 bpm
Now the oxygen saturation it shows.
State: 93 %
